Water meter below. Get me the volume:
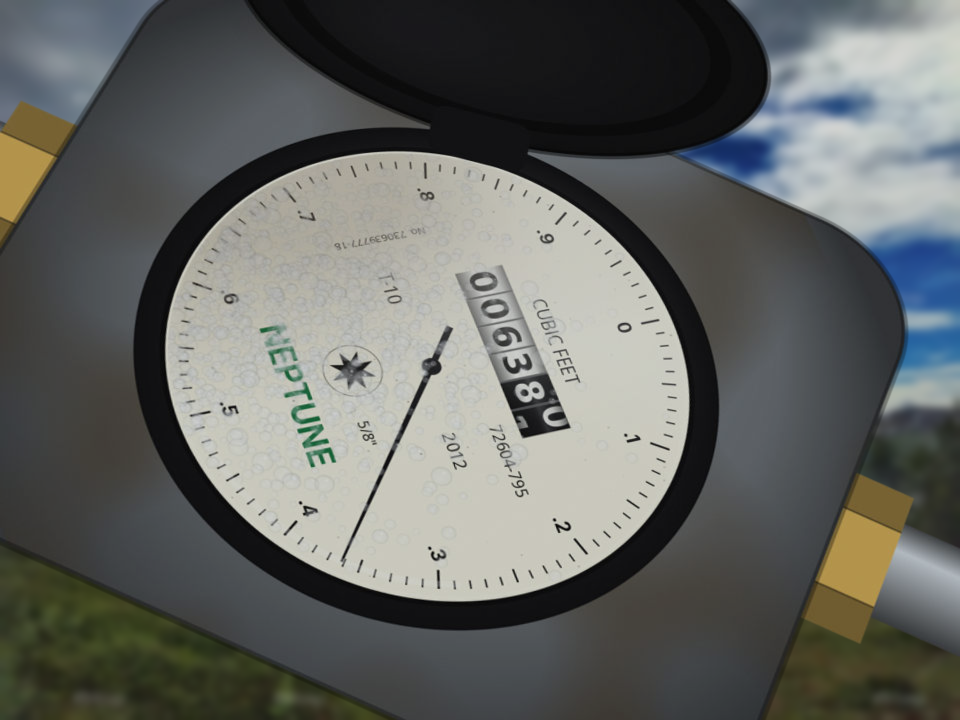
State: 6380.36 ft³
